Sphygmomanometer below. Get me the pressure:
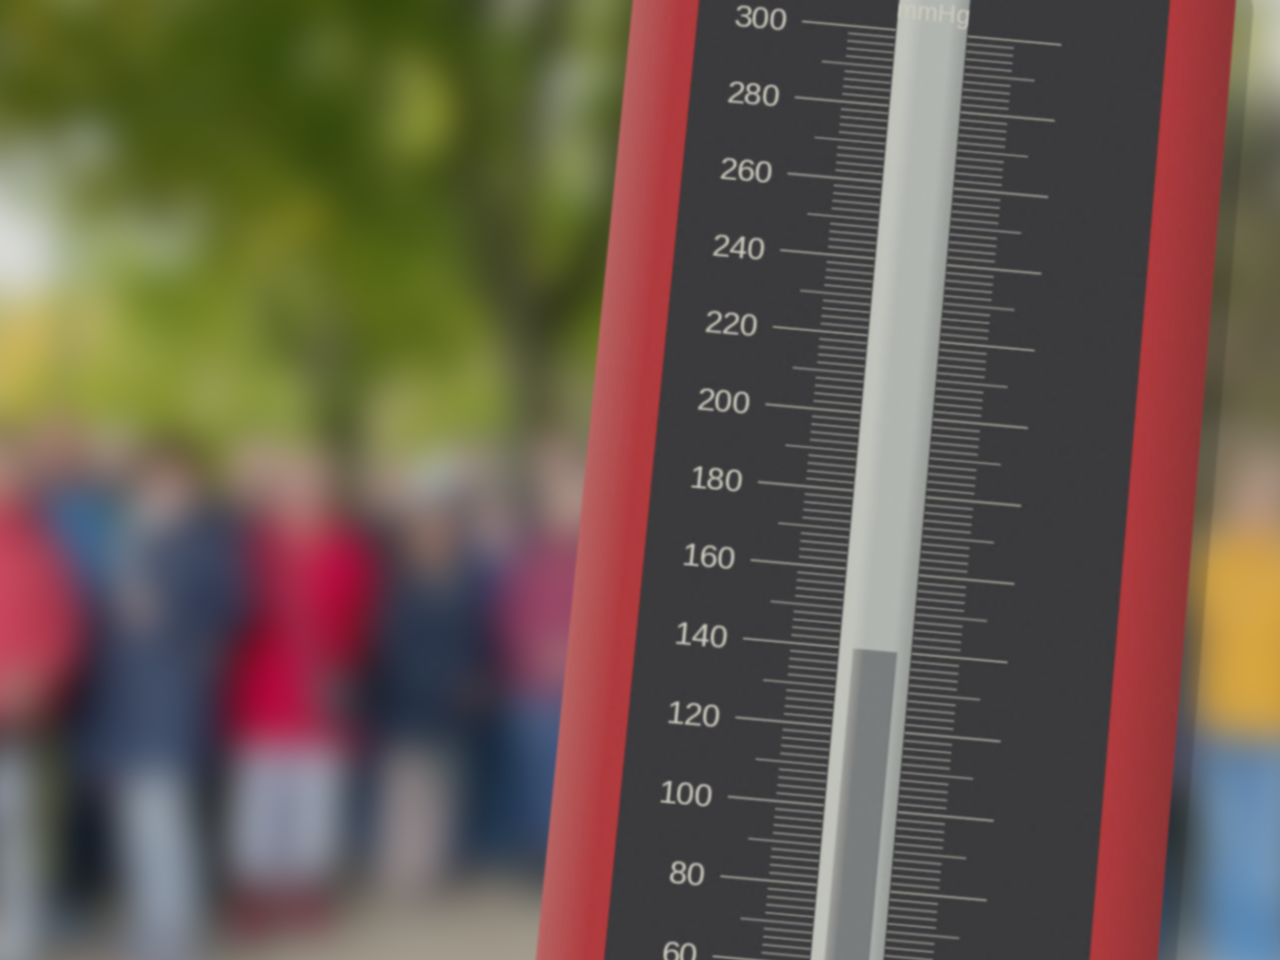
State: 140 mmHg
